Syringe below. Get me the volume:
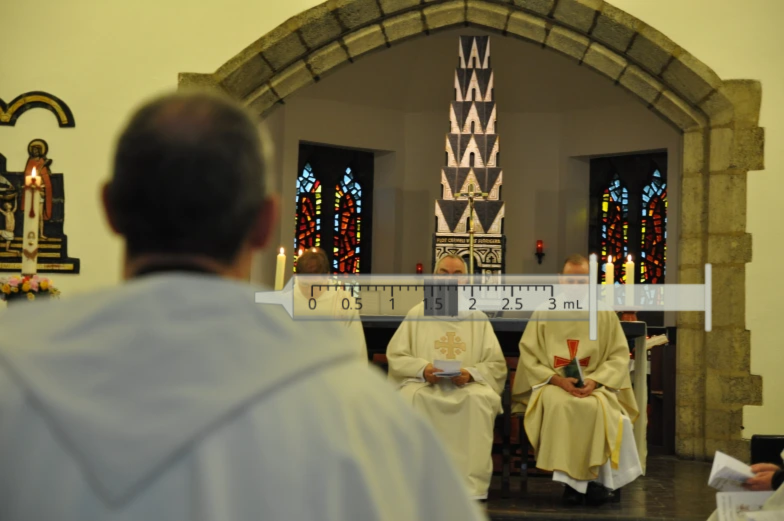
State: 1.4 mL
